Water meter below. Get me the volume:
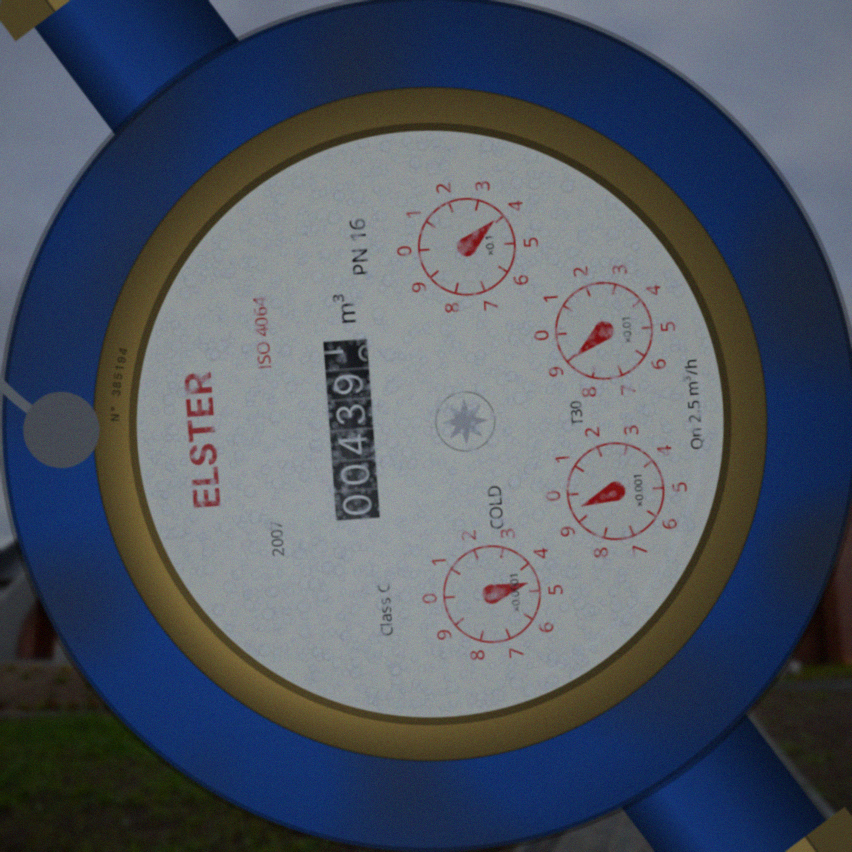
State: 4391.3894 m³
